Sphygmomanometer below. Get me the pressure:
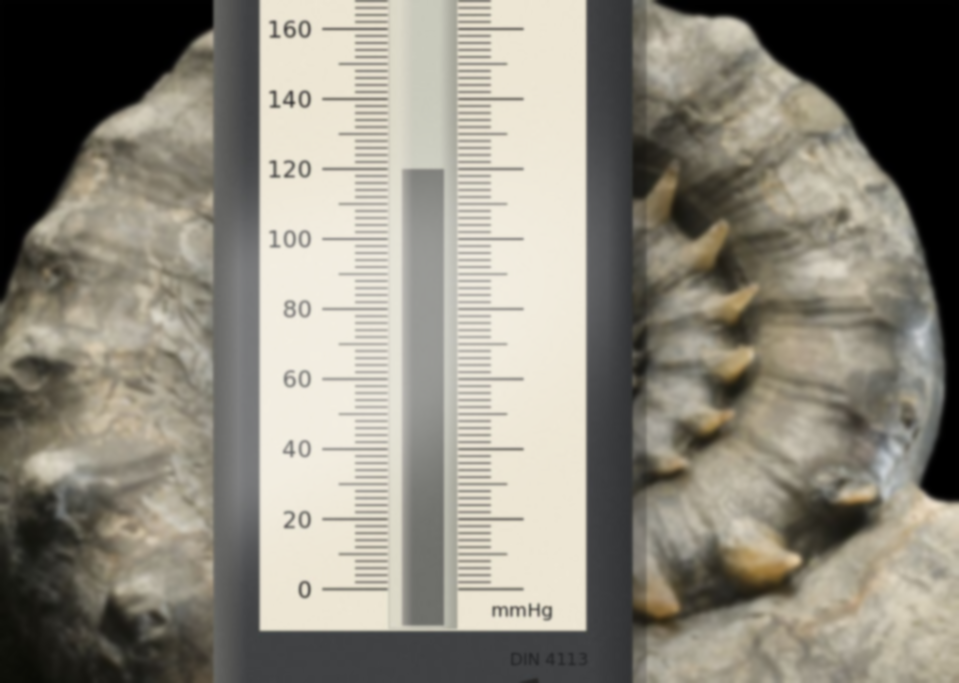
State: 120 mmHg
